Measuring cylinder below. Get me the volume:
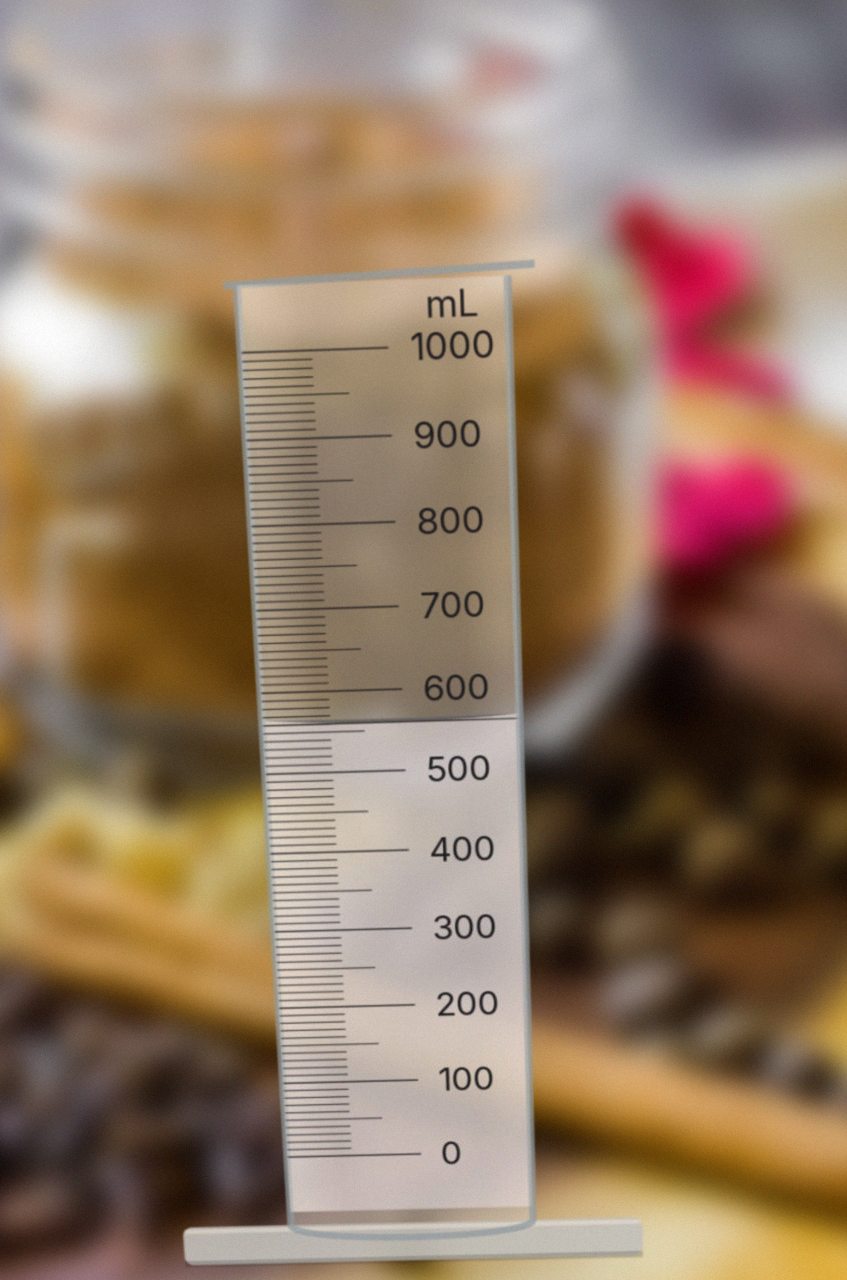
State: 560 mL
